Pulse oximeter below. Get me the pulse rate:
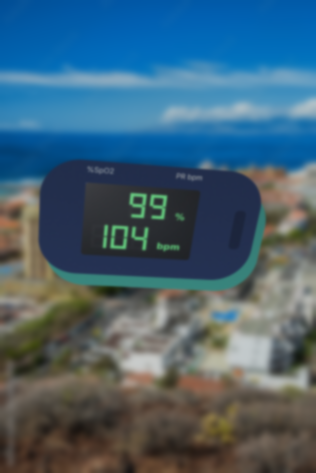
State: 104 bpm
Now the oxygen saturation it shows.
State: 99 %
